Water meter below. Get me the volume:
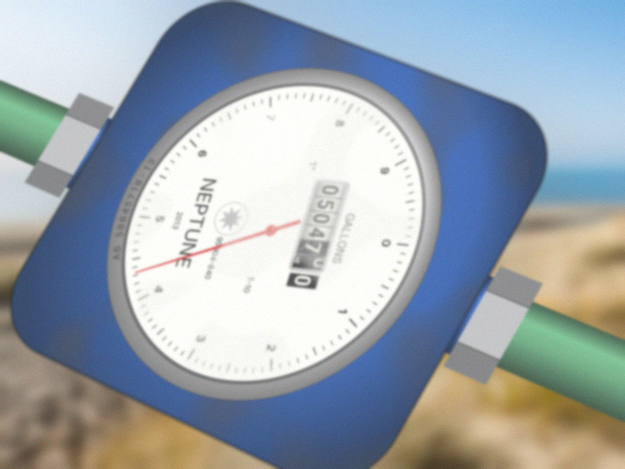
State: 504704.3 gal
